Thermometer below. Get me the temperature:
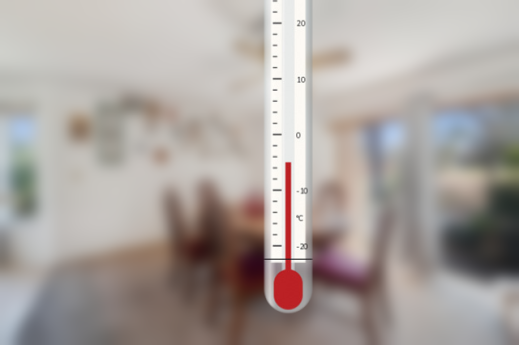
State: -5 °C
